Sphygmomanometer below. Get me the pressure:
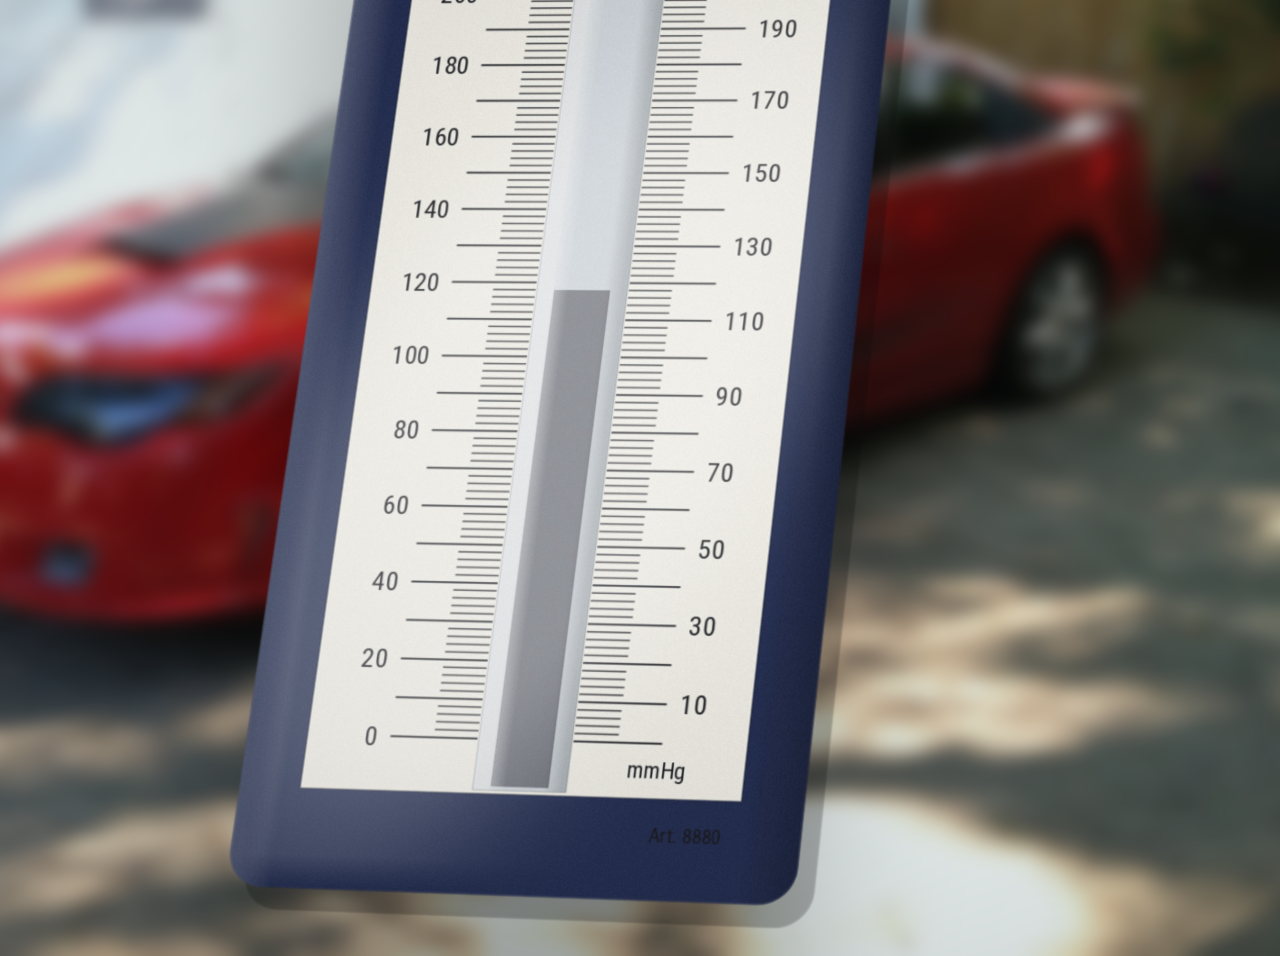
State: 118 mmHg
